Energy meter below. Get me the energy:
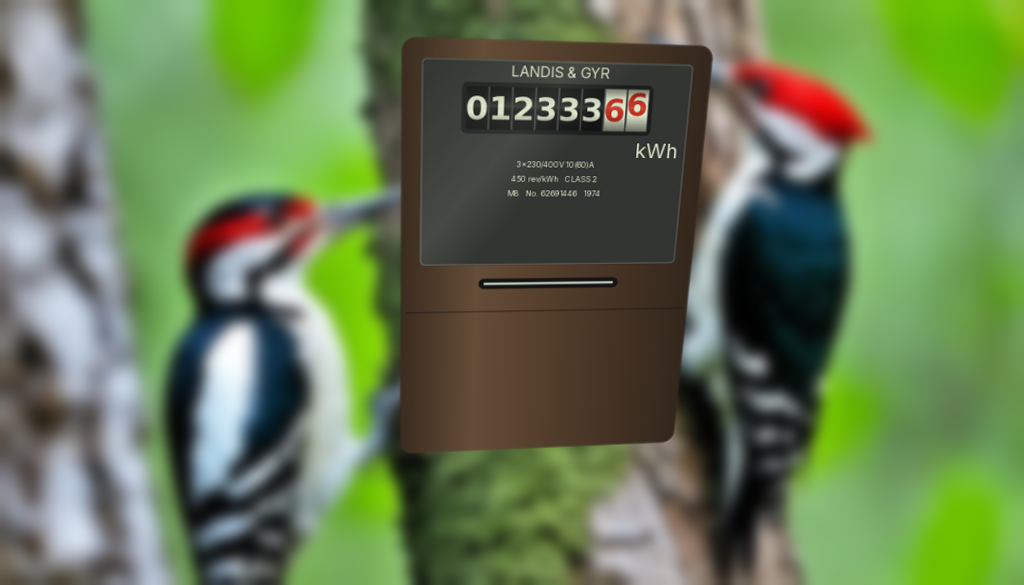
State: 12333.66 kWh
